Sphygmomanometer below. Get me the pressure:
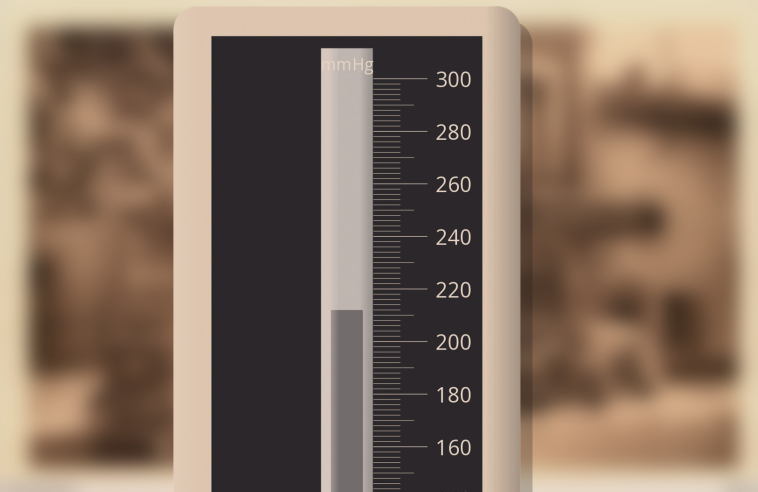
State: 212 mmHg
